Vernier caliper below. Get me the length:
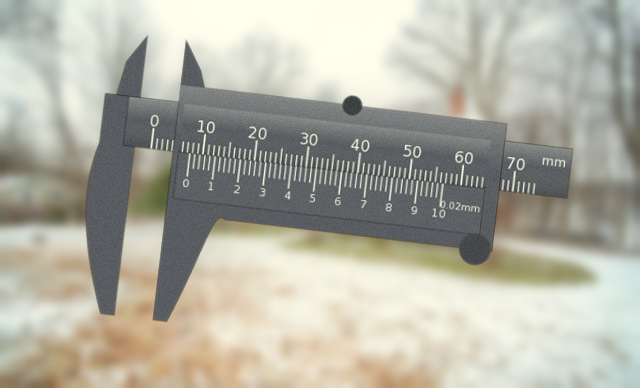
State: 7.5 mm
